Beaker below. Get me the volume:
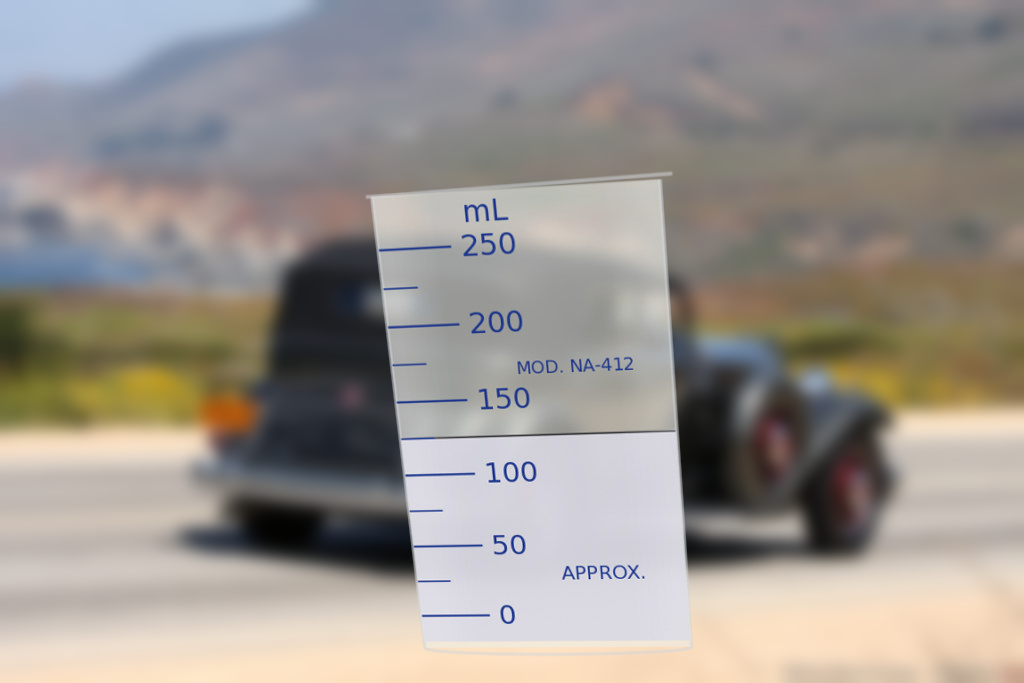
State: 125 mL
